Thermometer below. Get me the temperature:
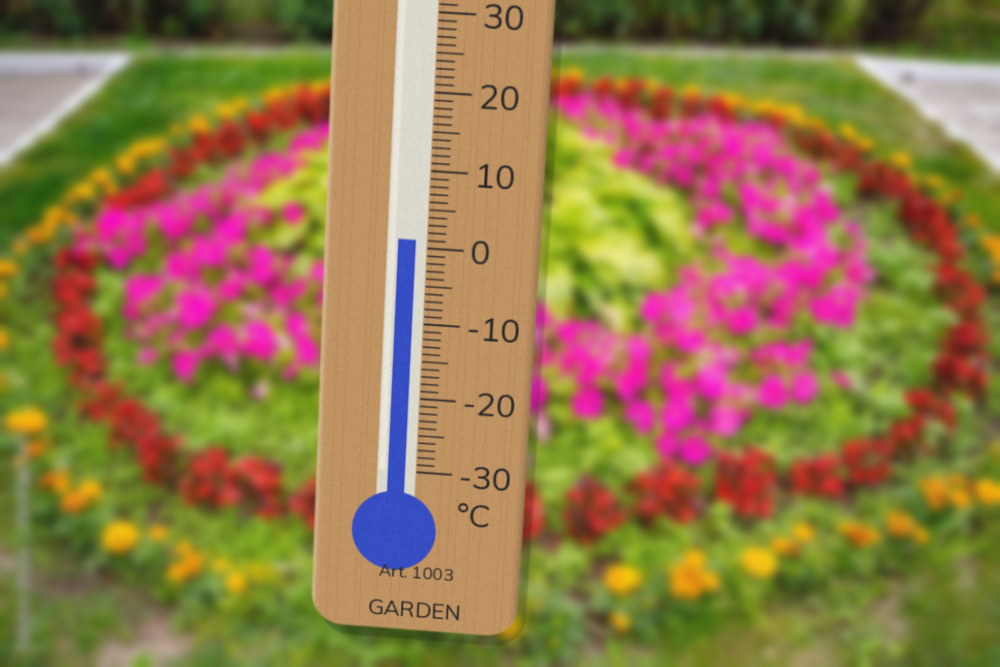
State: 1 °C
